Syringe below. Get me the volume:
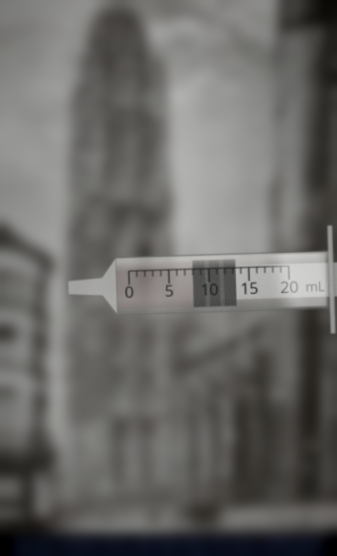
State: 8 mL
